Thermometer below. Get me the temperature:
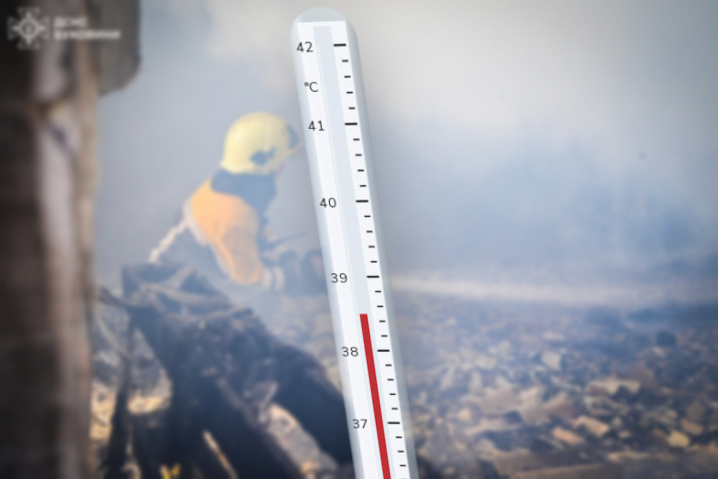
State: 38.5 °C
